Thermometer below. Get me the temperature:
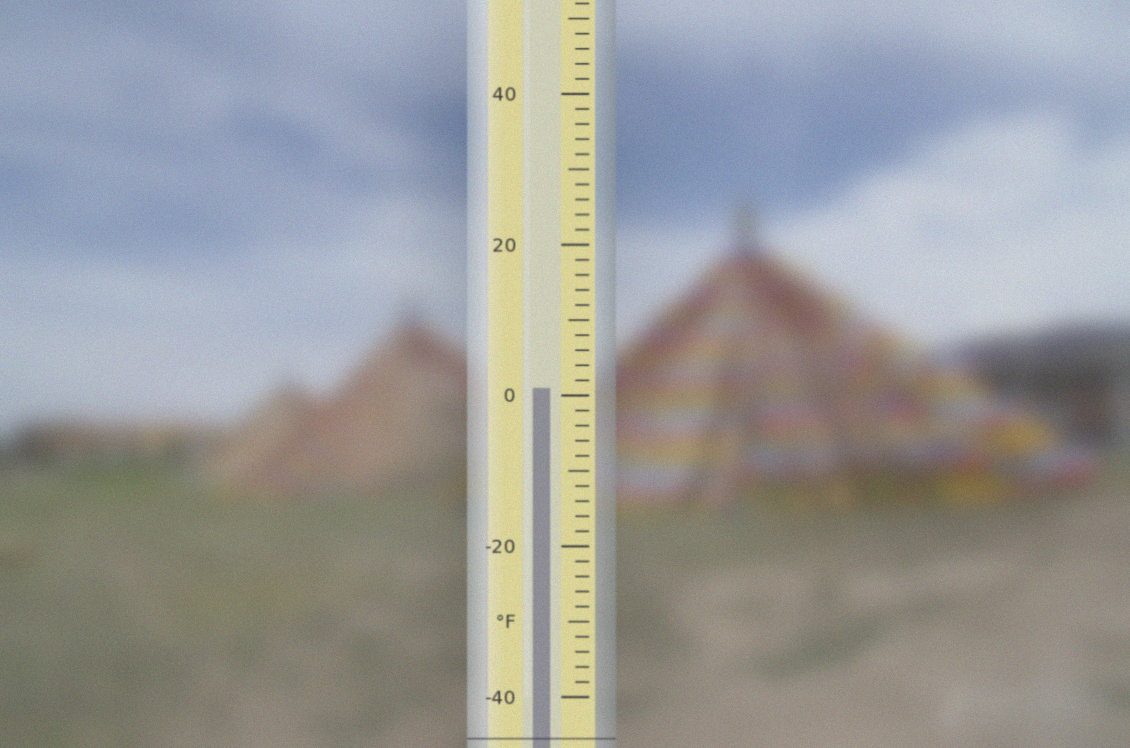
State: 1 °F
